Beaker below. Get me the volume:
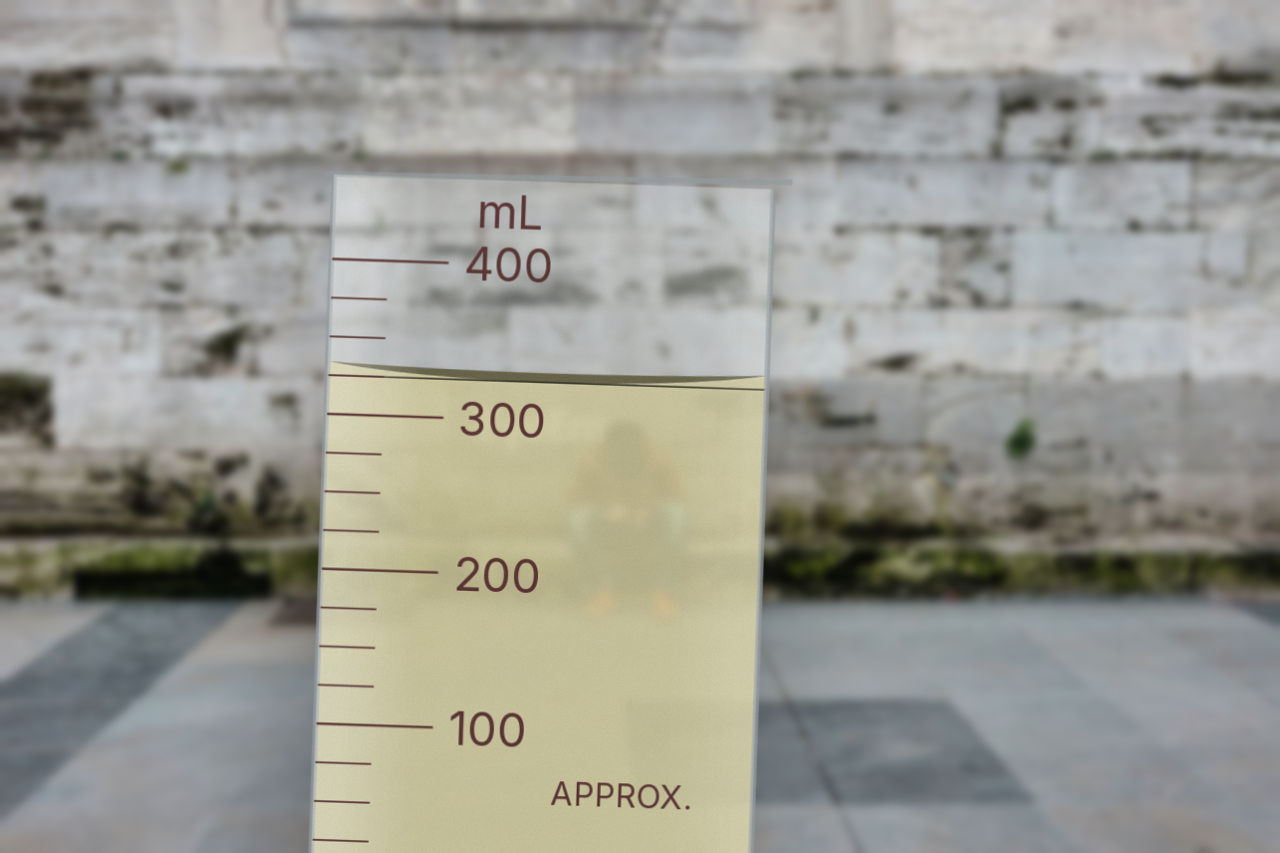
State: 325 mL
